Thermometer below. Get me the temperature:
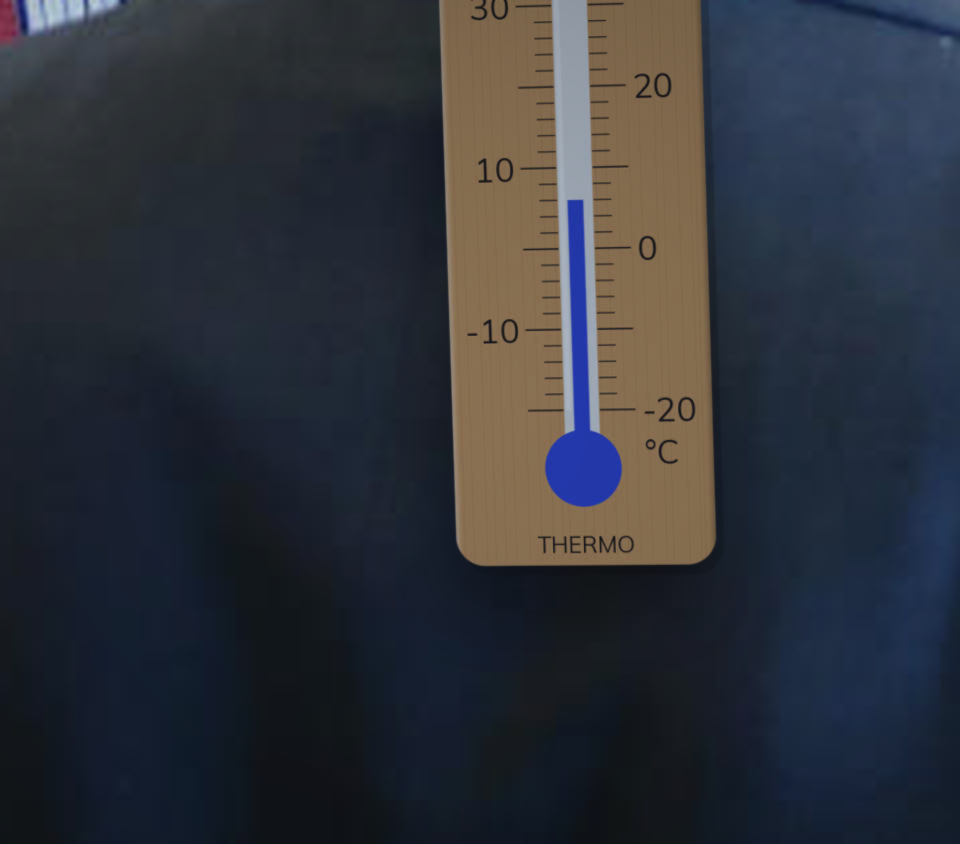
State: 6 °C
